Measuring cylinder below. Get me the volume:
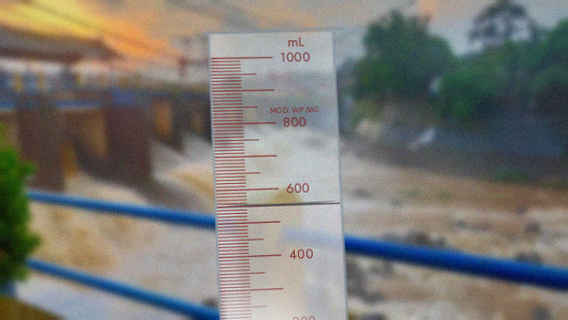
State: 550 mL
